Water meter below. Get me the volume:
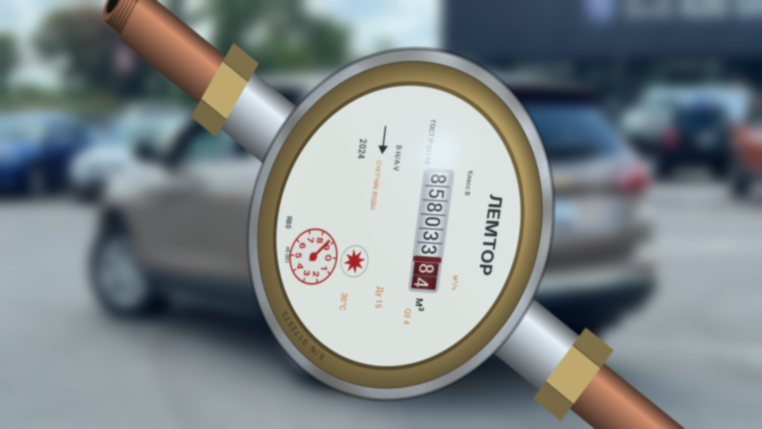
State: 858033.838 m³
